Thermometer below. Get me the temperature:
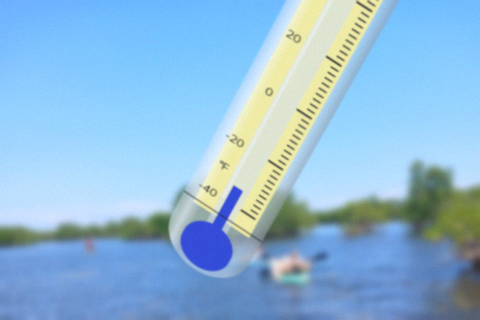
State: -34 °F
